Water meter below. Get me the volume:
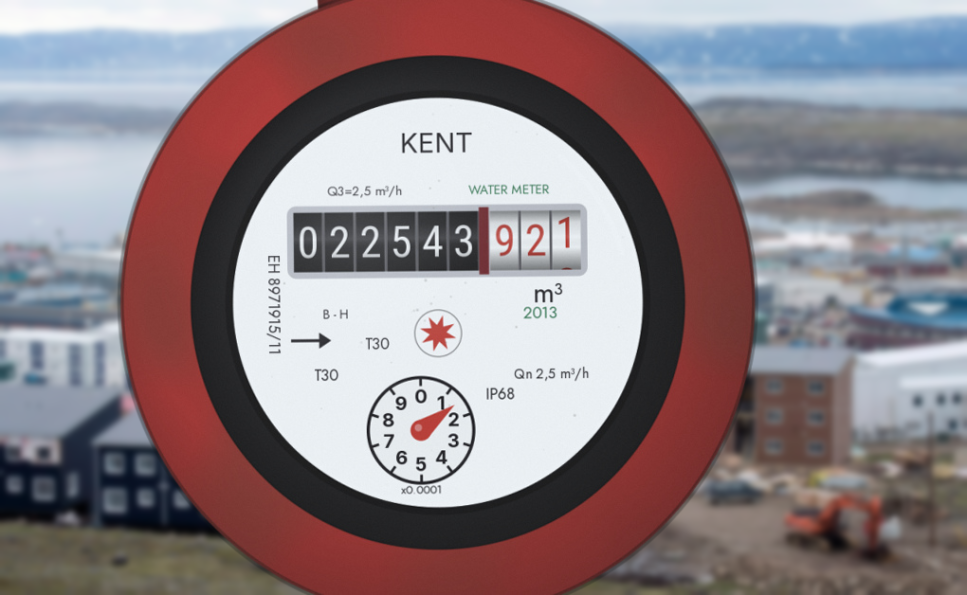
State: 22543.9211 m³
